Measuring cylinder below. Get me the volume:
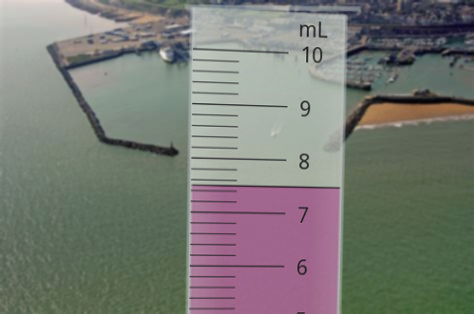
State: 7.5 mL
